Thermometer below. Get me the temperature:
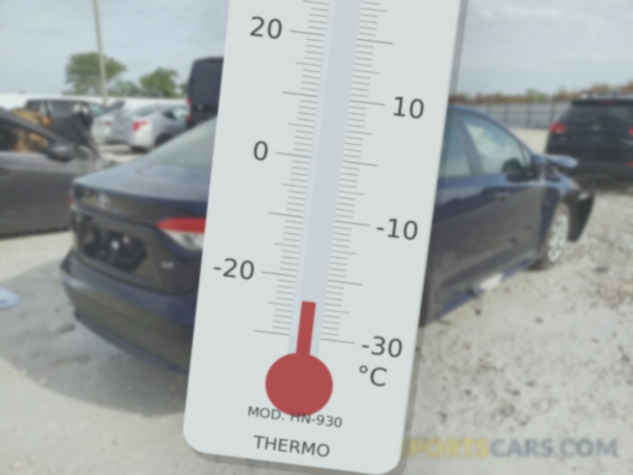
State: -24 °C
